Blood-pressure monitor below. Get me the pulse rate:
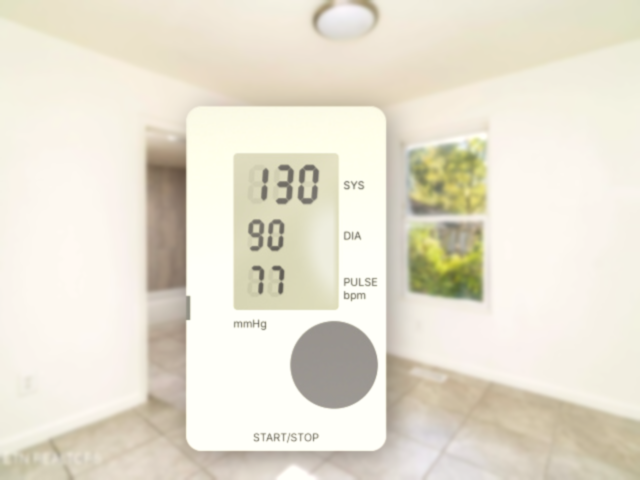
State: 77 bpm
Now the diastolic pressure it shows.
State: 90 mmHg
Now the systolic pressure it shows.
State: 130 mmHg
